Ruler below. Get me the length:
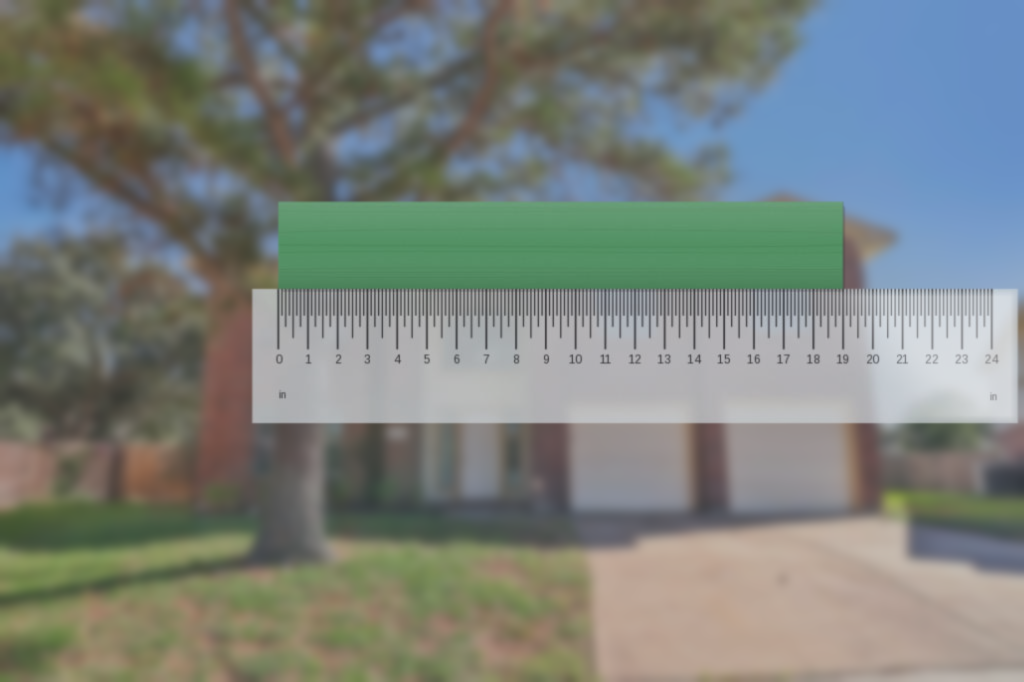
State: 19 in
